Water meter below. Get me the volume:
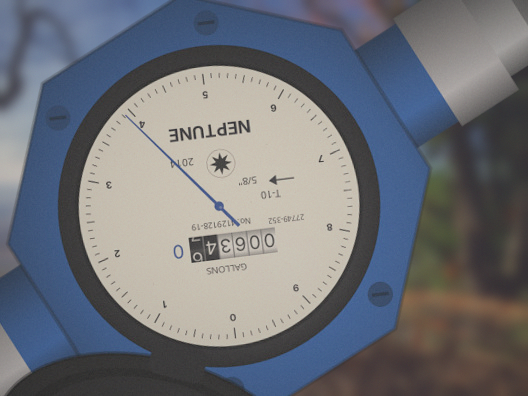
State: 63463.9 gal
